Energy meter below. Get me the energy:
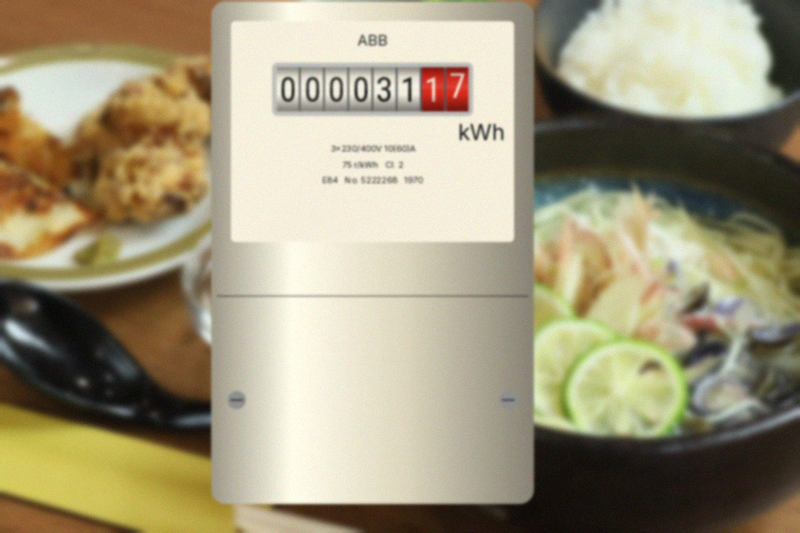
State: 31.17 kWh
